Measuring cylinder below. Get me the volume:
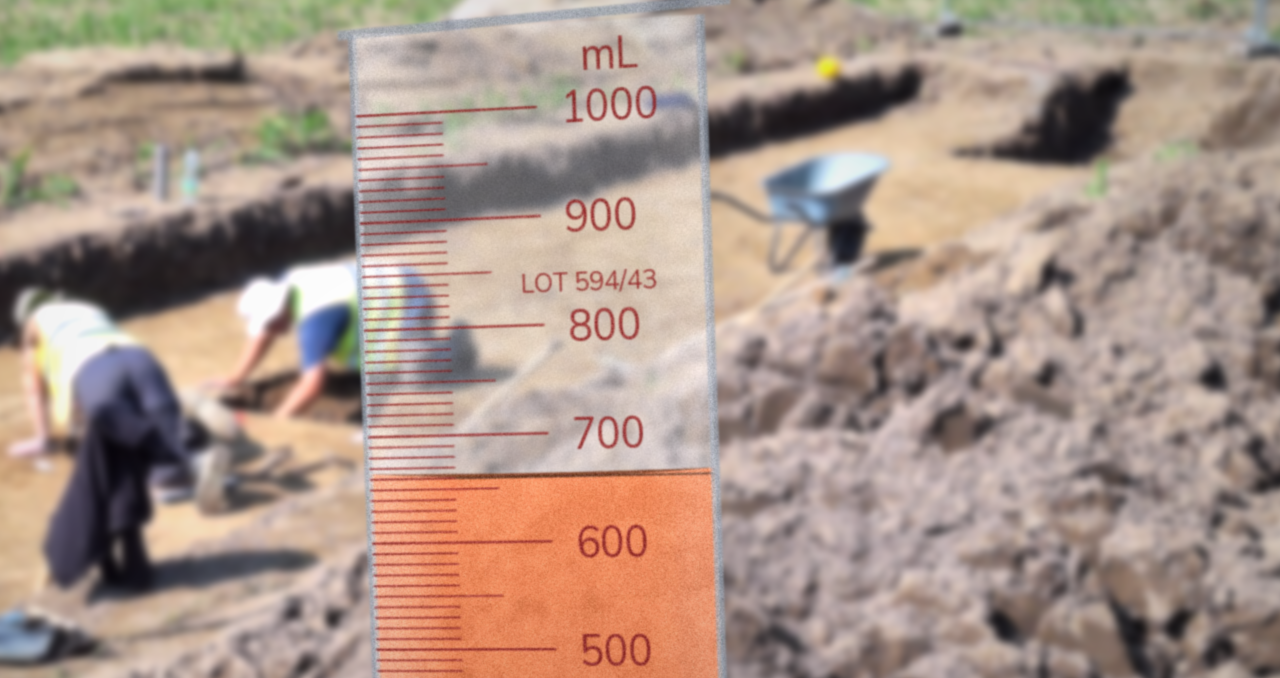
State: 660 mL
